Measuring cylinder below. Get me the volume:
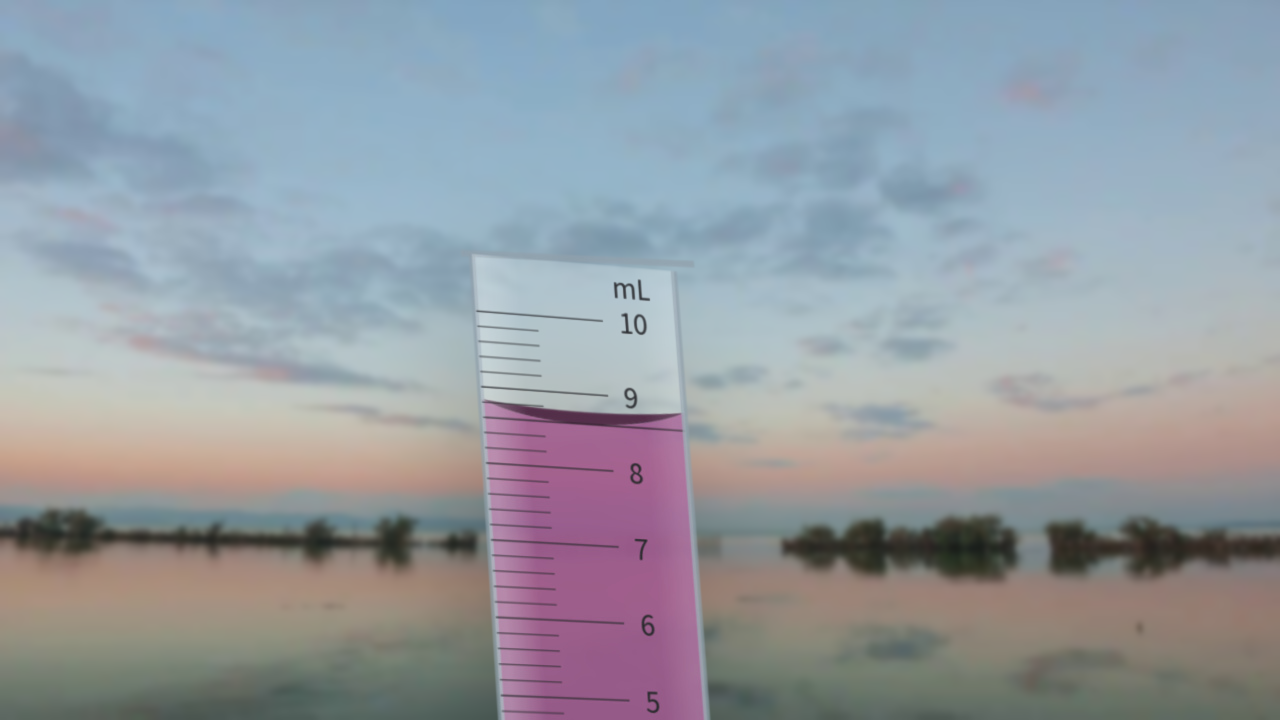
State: 8.6 mL
